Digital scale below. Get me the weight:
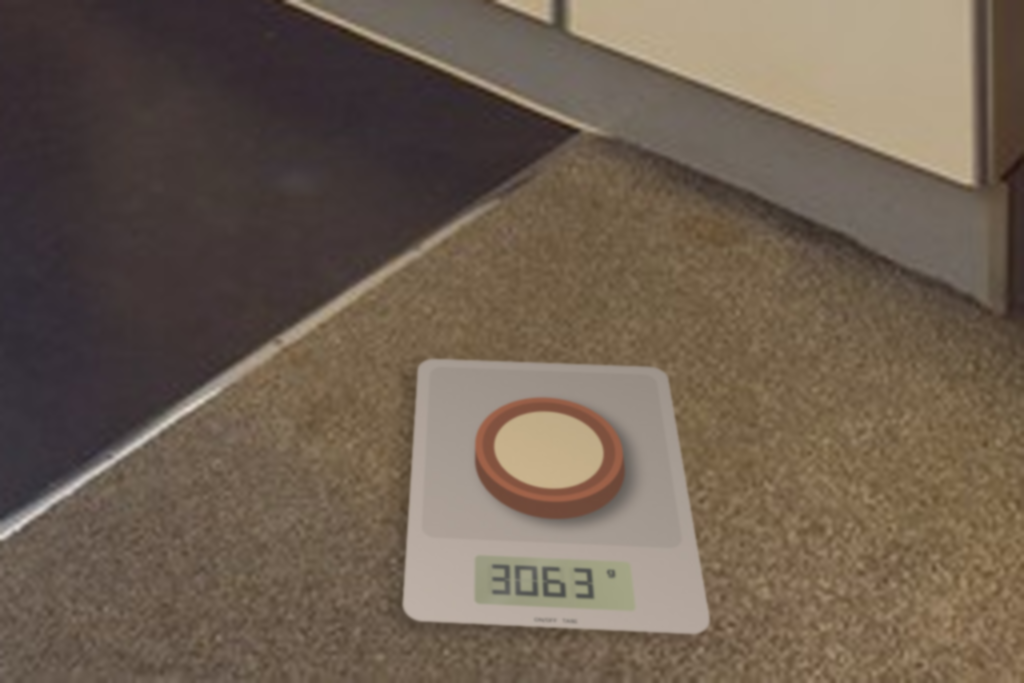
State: 3063 g
